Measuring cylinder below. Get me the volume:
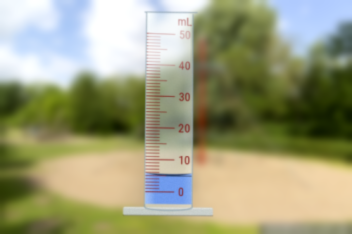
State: 5 mL
